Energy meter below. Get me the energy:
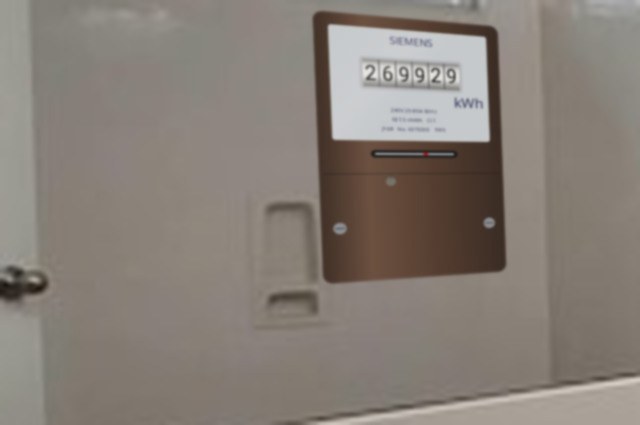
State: 269929 kWh
